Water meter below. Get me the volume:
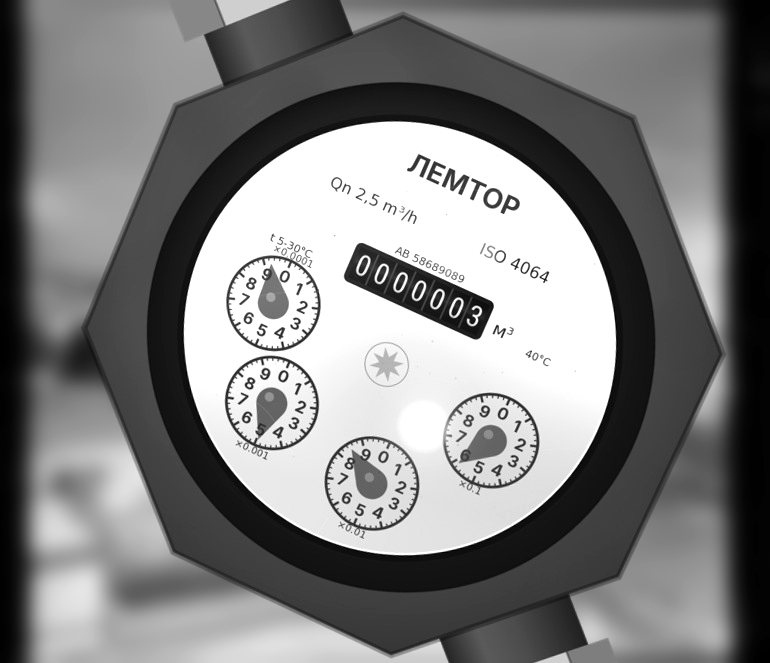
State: 3.5849 m³
